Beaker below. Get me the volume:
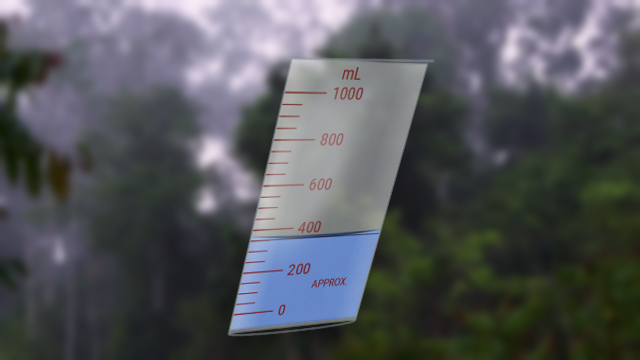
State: 350 mL
